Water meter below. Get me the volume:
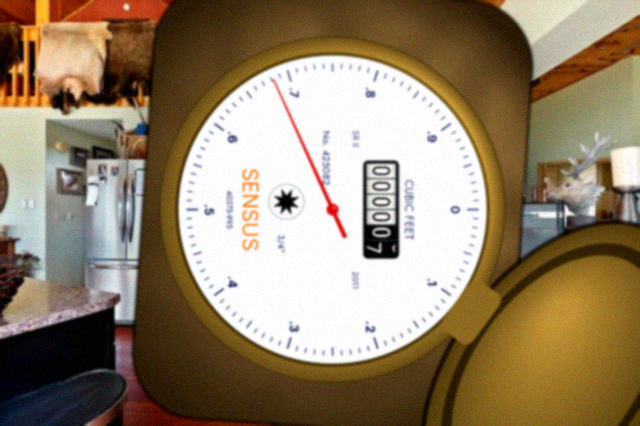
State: 6.68 ft³
